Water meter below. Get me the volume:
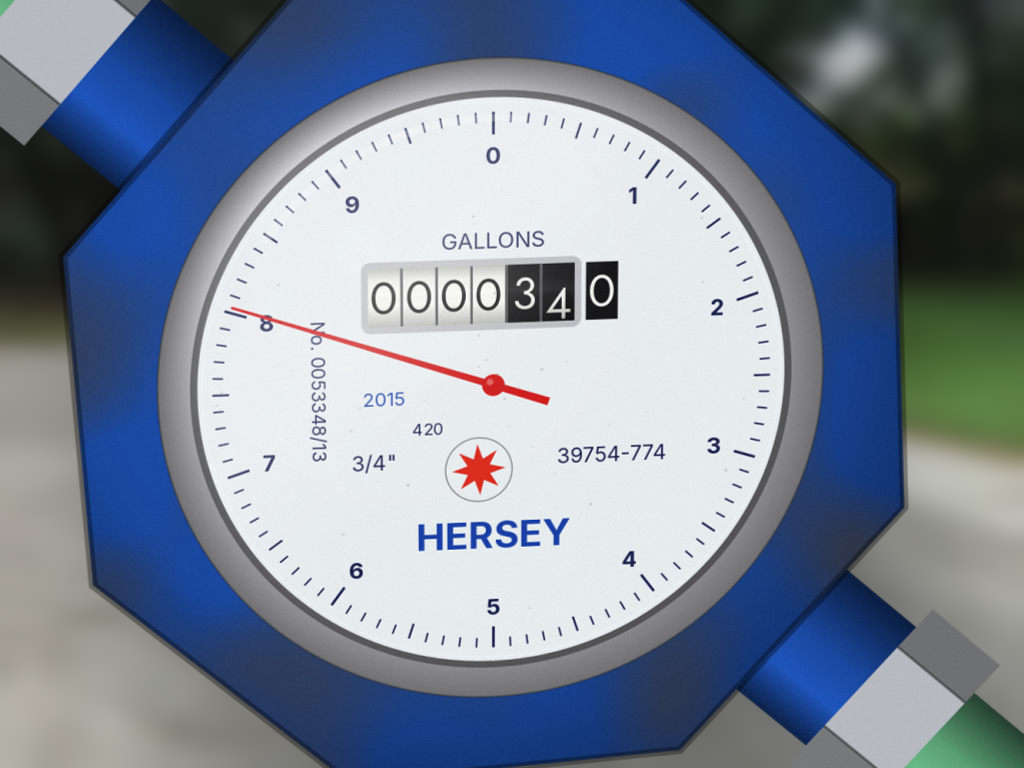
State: 338.0 gal
